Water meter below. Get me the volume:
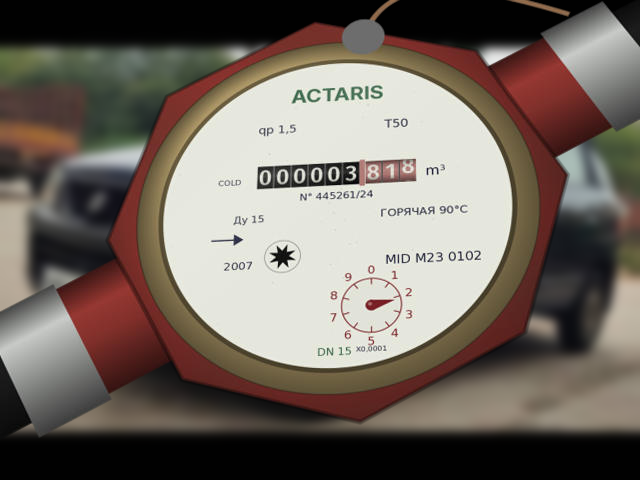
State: 3.8182 m³
